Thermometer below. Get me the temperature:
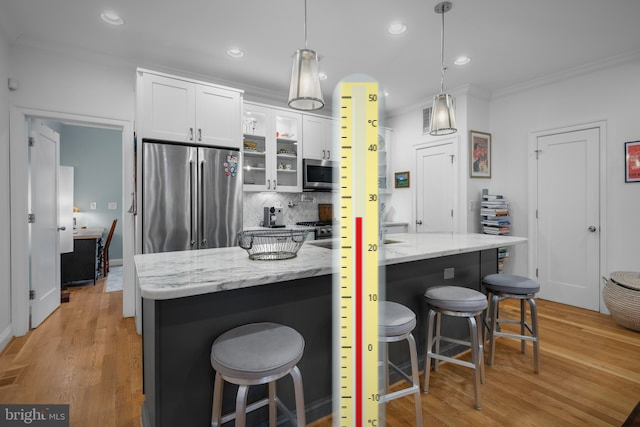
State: 26 °C
